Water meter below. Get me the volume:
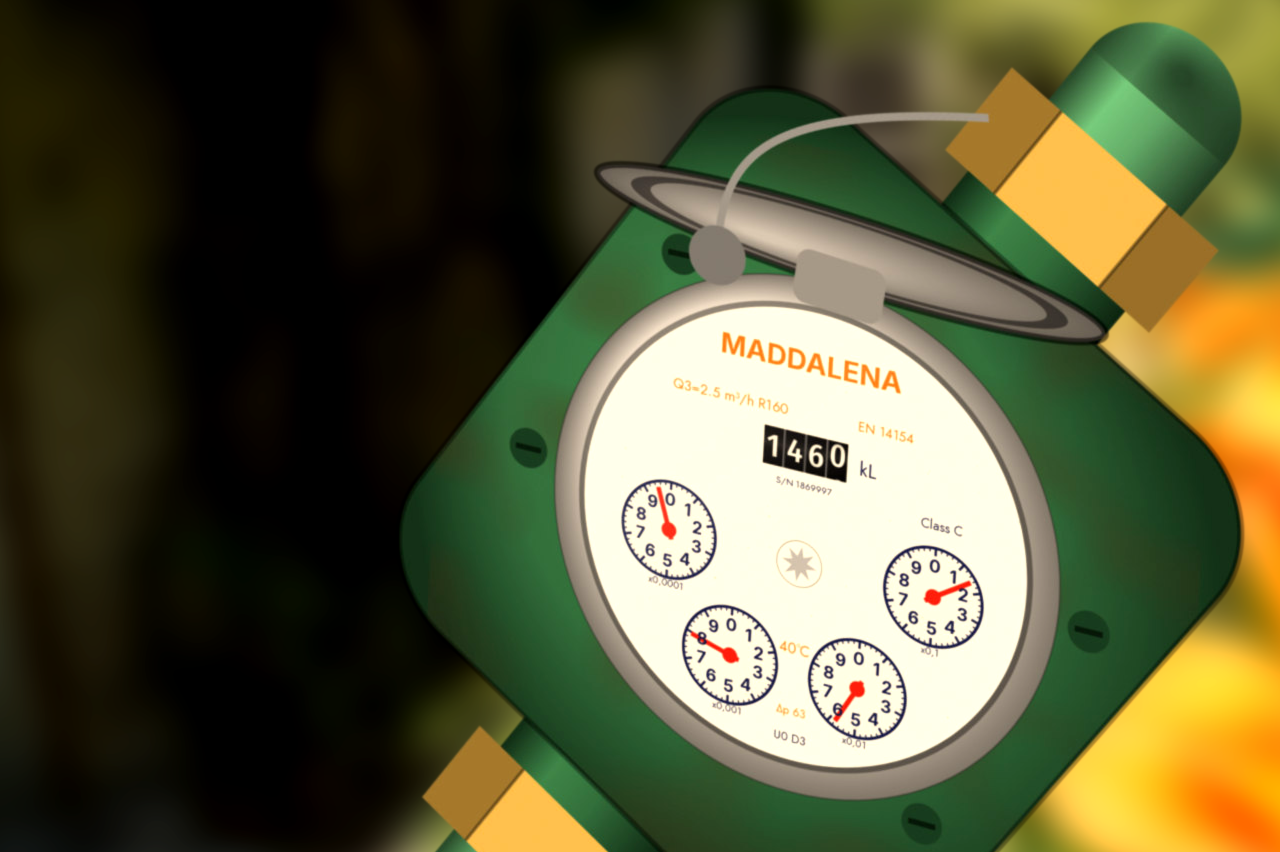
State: 1460.1579 kL
